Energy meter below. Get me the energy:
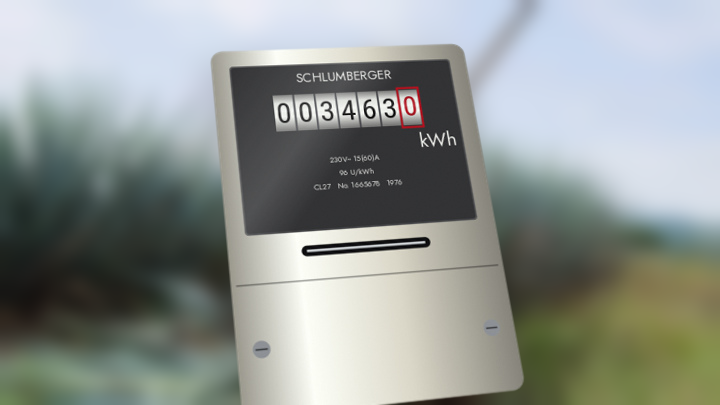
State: 3463.0 kWh
